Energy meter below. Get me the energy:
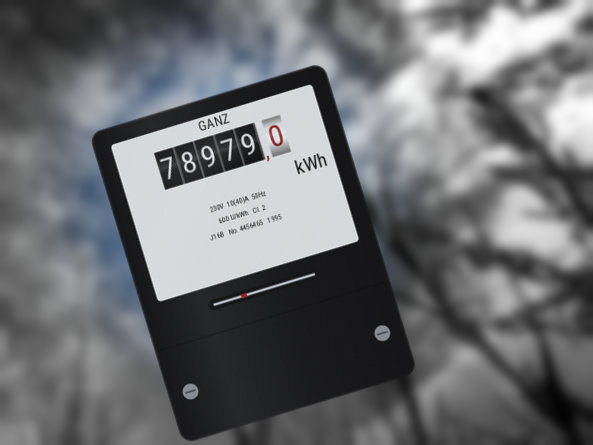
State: 78979.0 kWh
